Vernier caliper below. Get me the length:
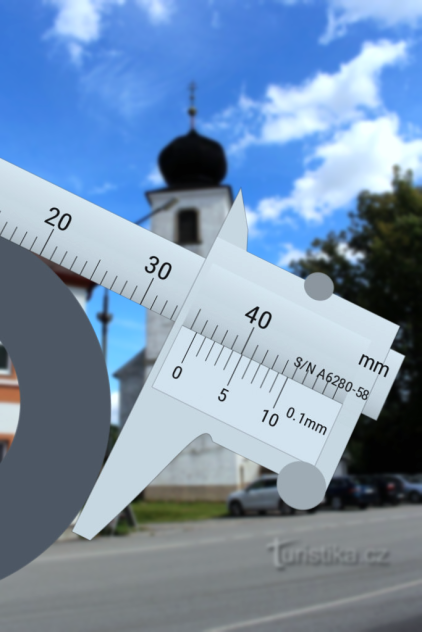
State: 35.6 mm
